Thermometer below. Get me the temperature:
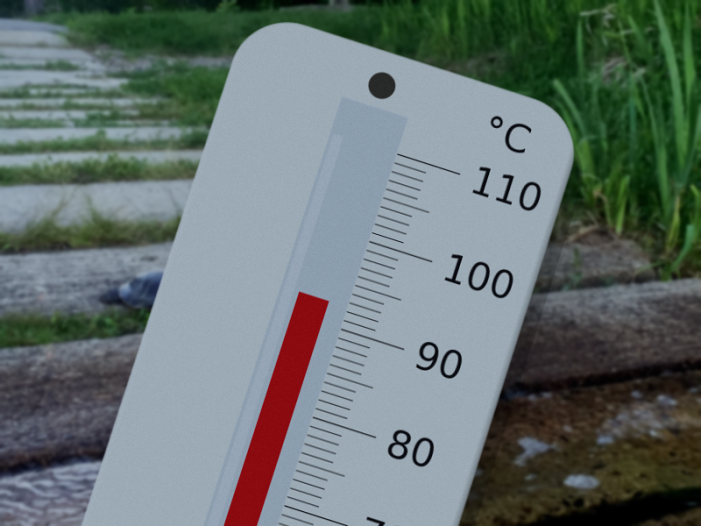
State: 92.5 °C
